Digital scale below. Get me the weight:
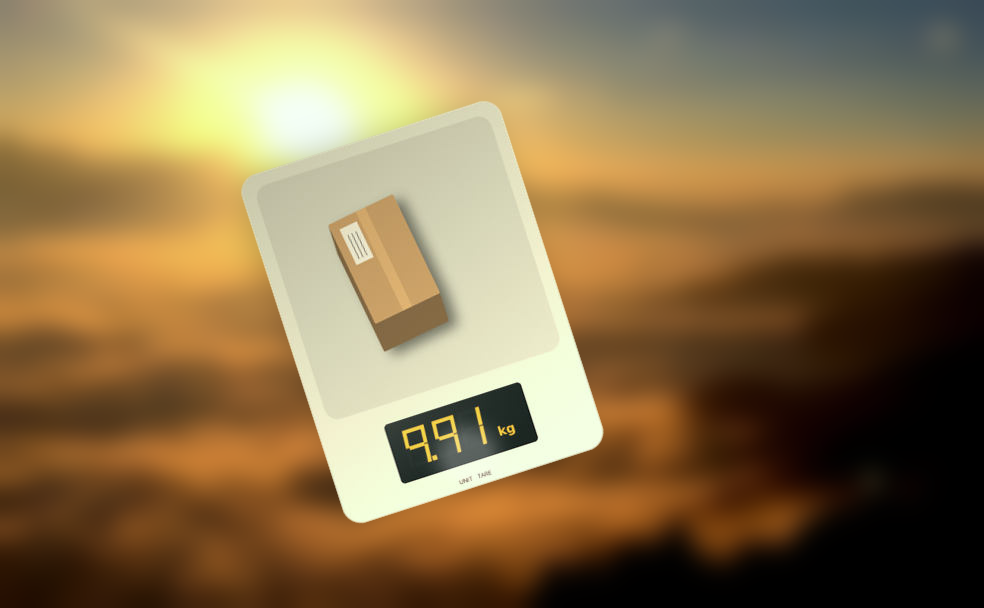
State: 9.91 kg
